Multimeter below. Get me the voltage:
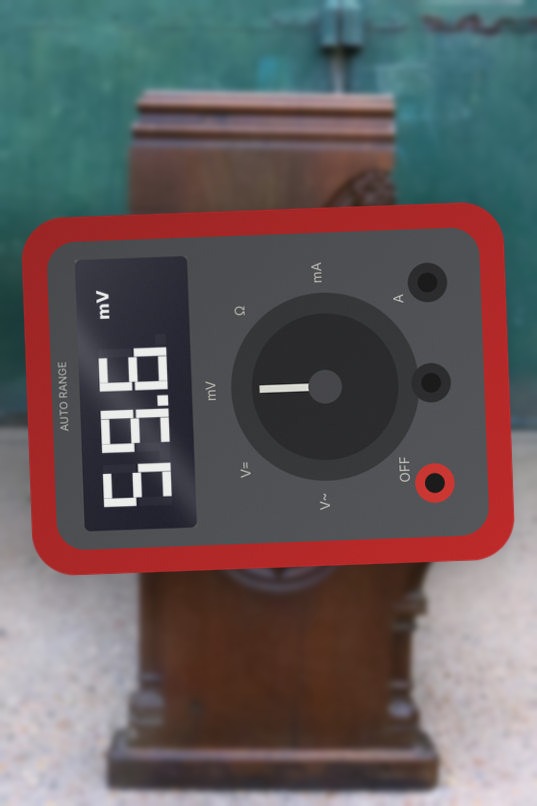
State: 59.6 mV
